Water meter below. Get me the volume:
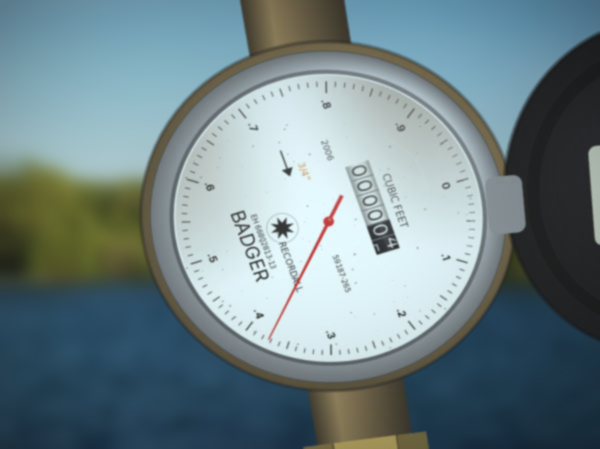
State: 4.37 ft³
